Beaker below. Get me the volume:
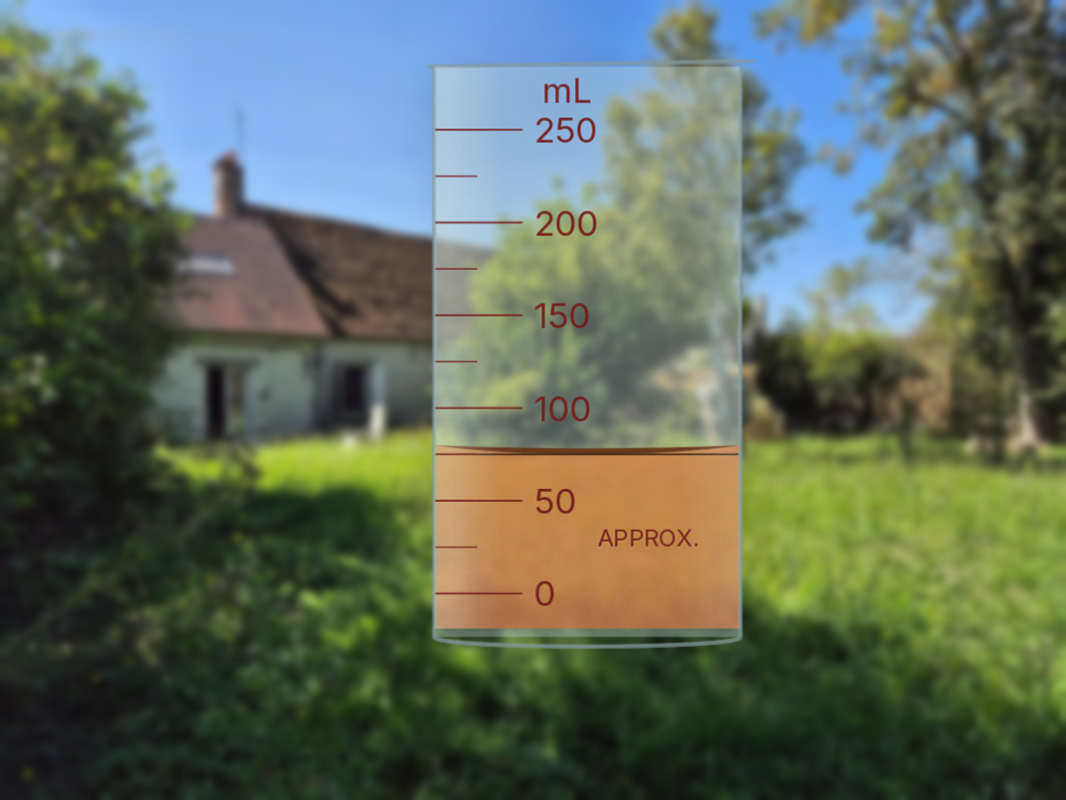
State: 75 mL
